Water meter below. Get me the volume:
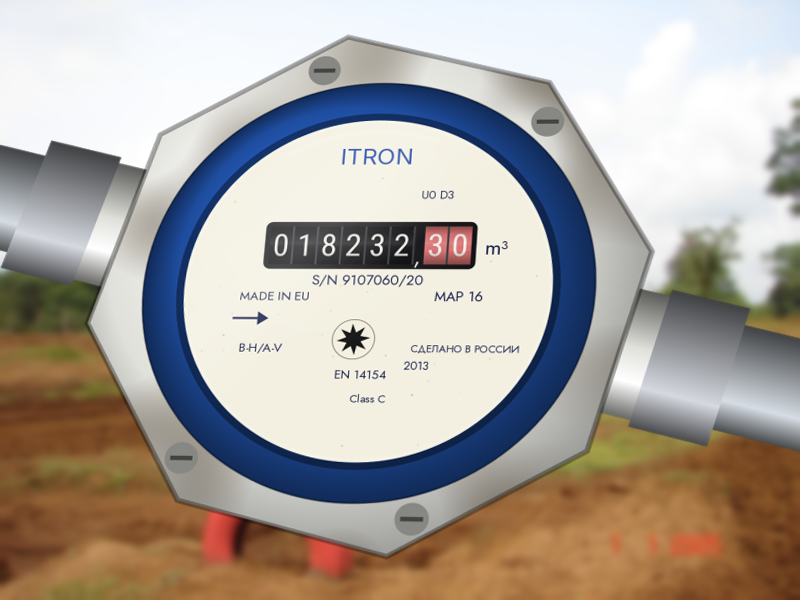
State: 18232.30 m³
